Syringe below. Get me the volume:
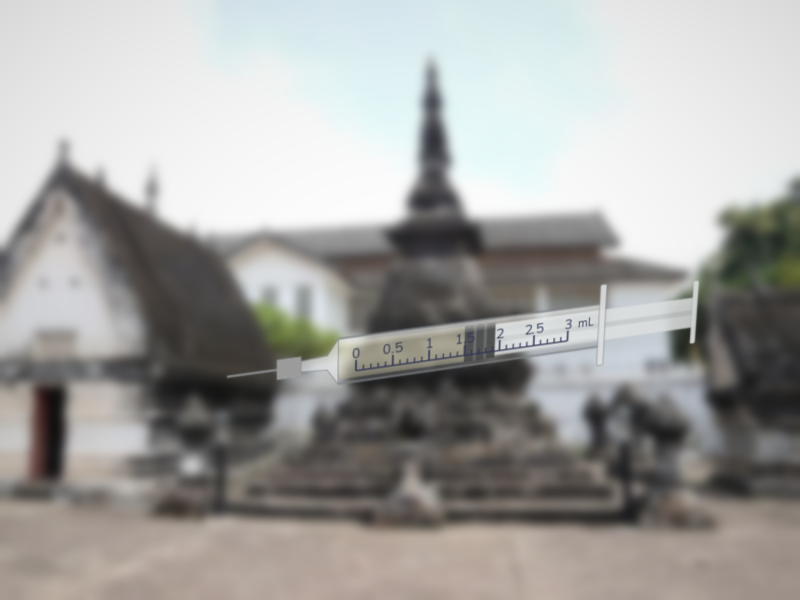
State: 1.5 mL
